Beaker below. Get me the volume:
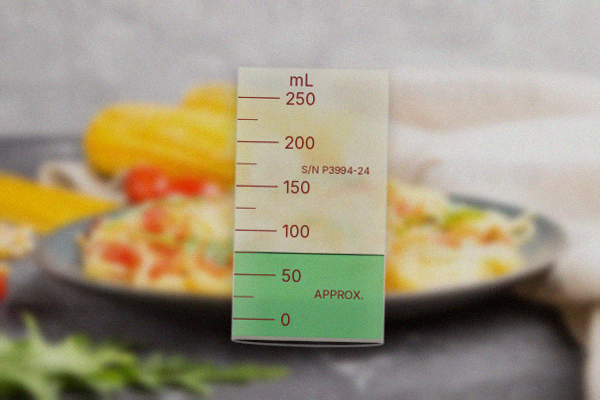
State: 75 mL
